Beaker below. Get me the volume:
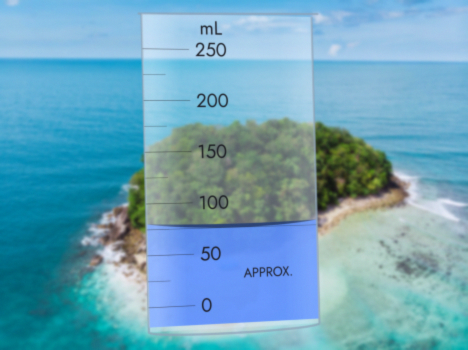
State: 75 mL
